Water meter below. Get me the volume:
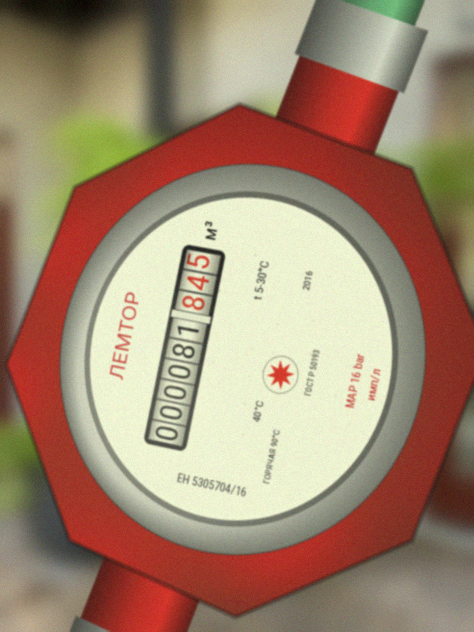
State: 81.845 m³
